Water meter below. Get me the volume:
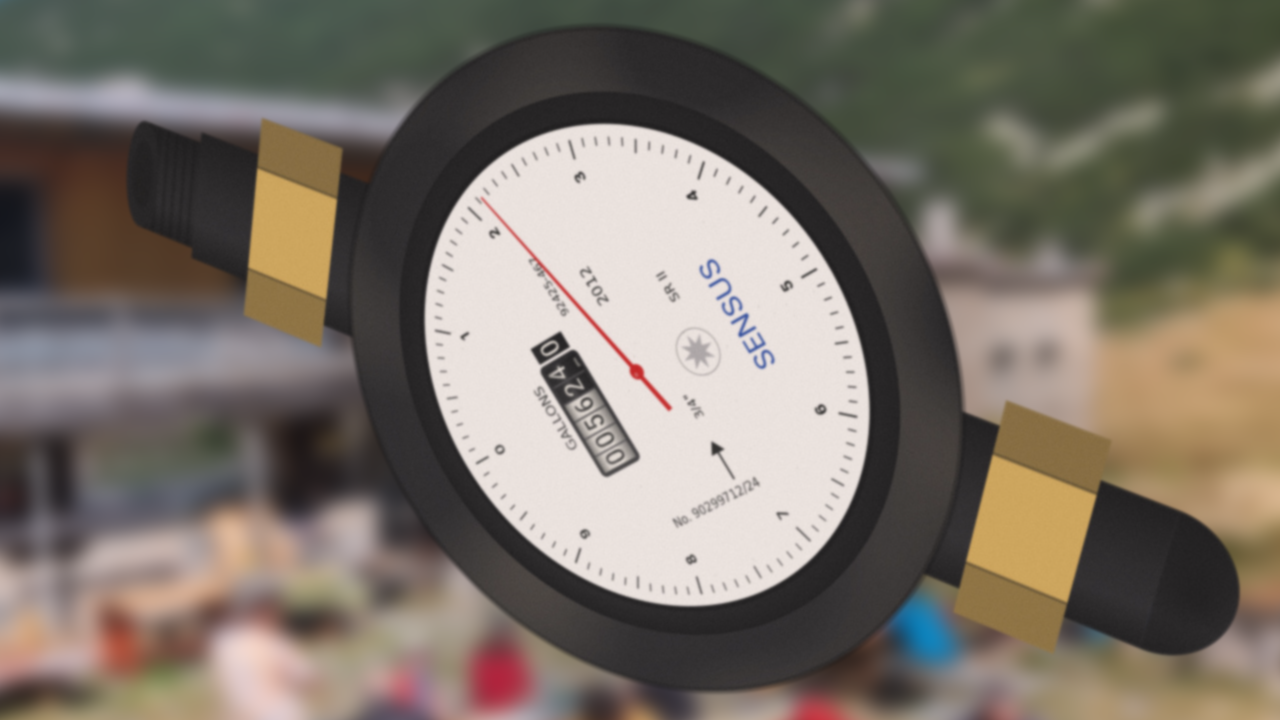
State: 56242.1 gal
